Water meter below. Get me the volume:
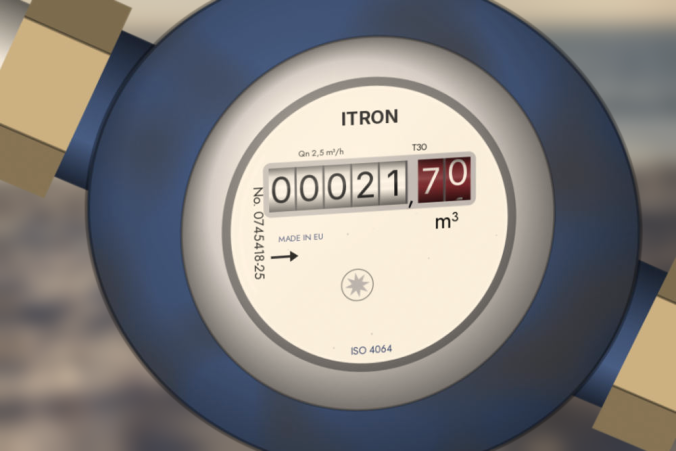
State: 21.70 m³
